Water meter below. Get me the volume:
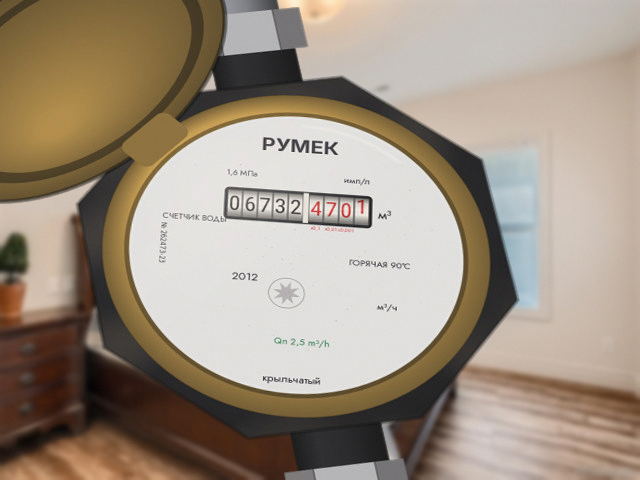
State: 6732.4701 m³
